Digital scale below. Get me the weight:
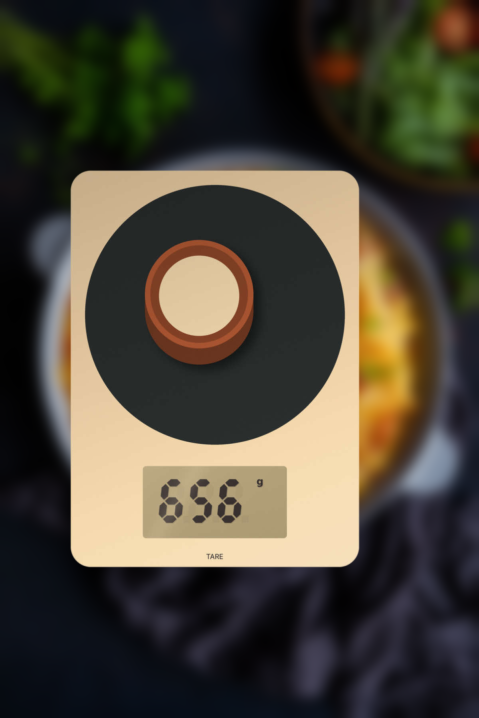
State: 656 g
